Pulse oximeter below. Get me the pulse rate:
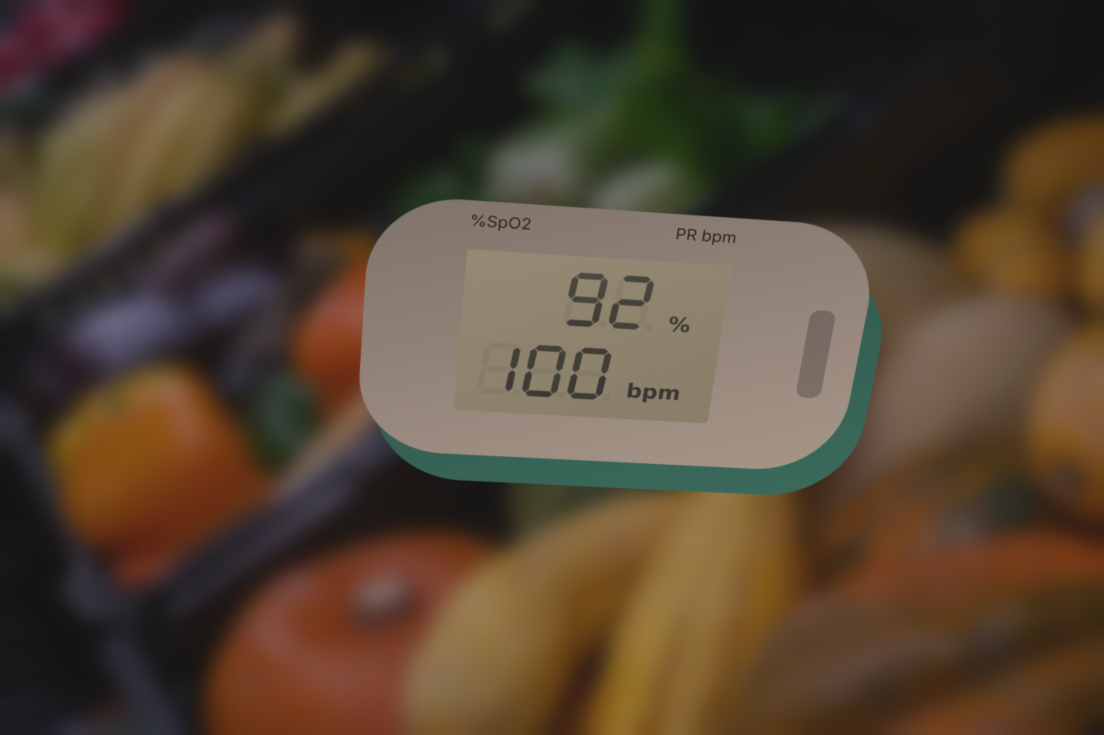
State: 100 bpm
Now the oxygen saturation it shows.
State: 92 %
